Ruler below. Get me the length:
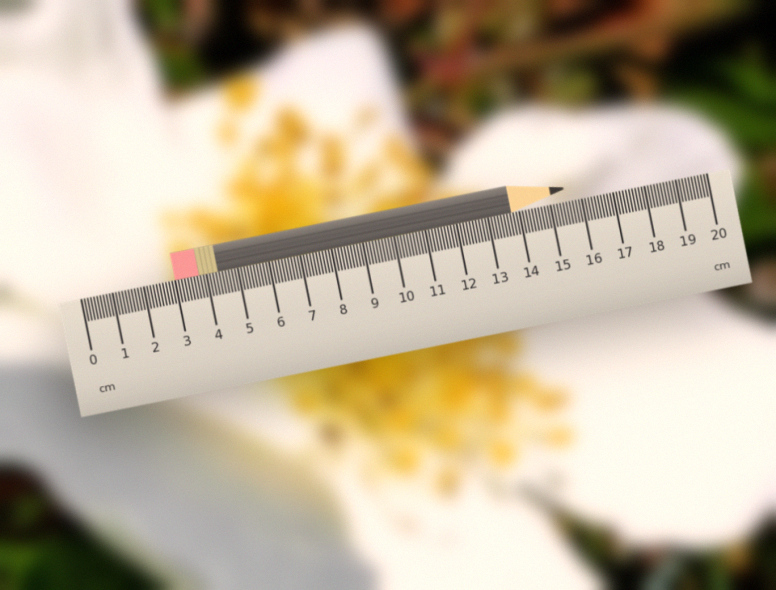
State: 12.5 cm
